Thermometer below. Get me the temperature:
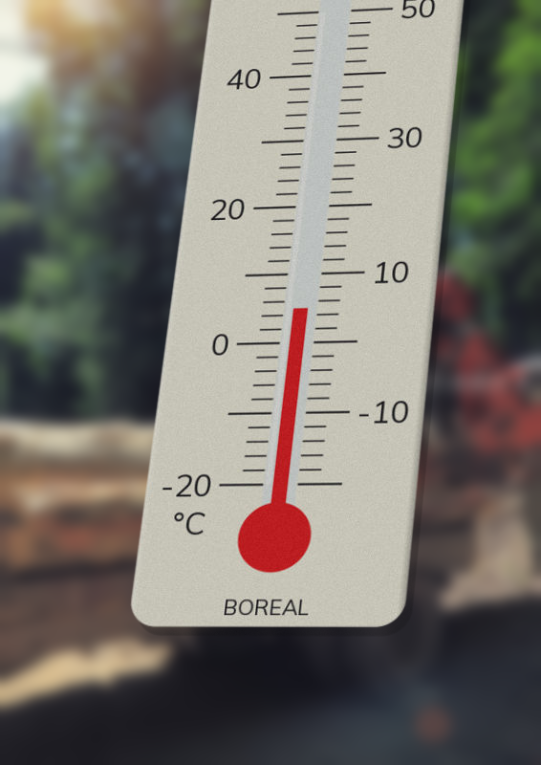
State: 5 °C
